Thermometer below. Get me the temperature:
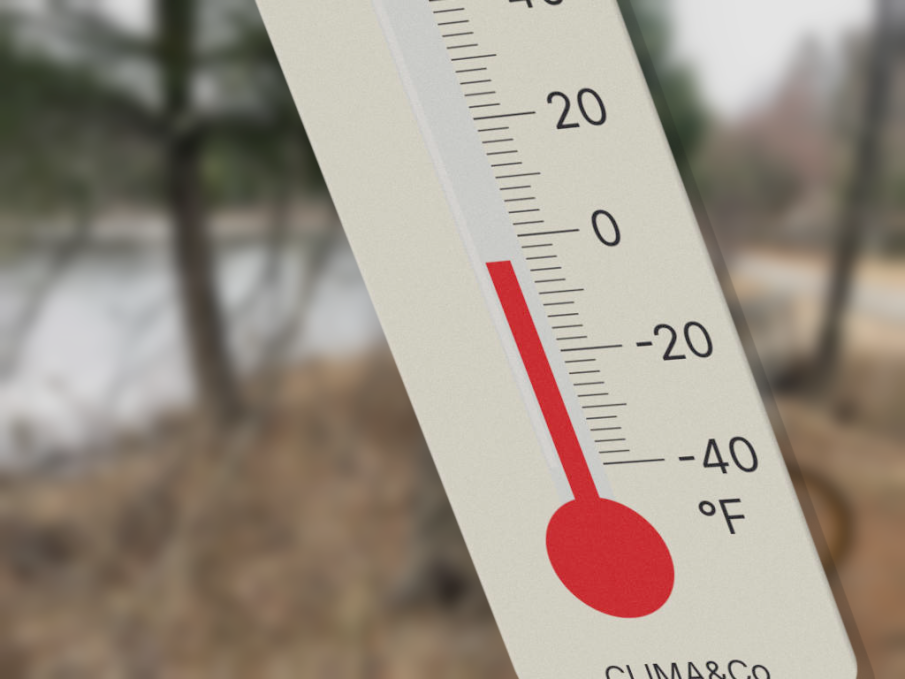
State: -4 °F
